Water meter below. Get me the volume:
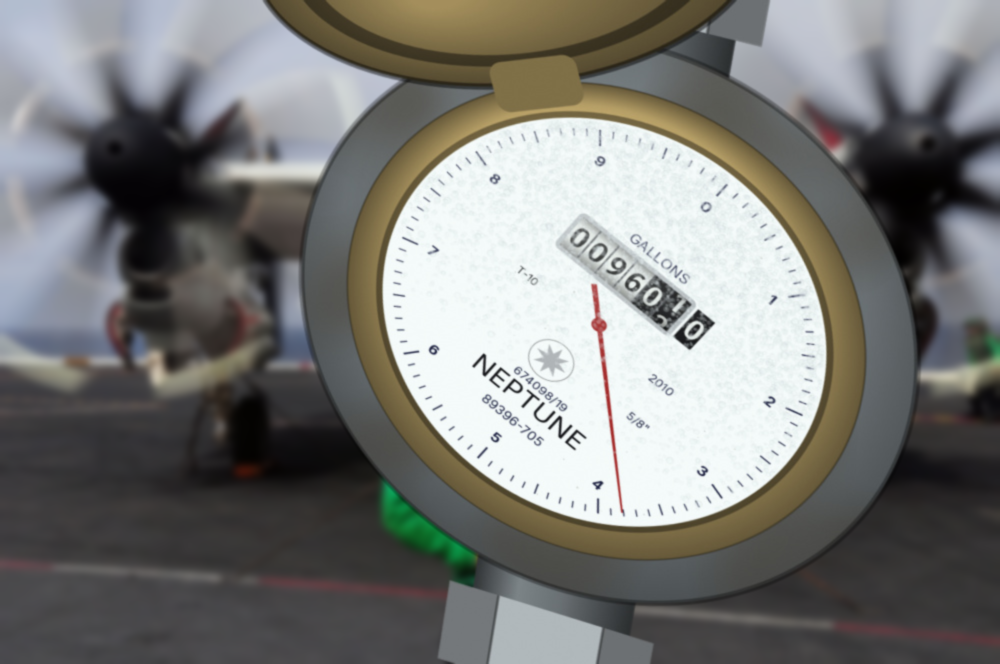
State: 96013.8 gal
